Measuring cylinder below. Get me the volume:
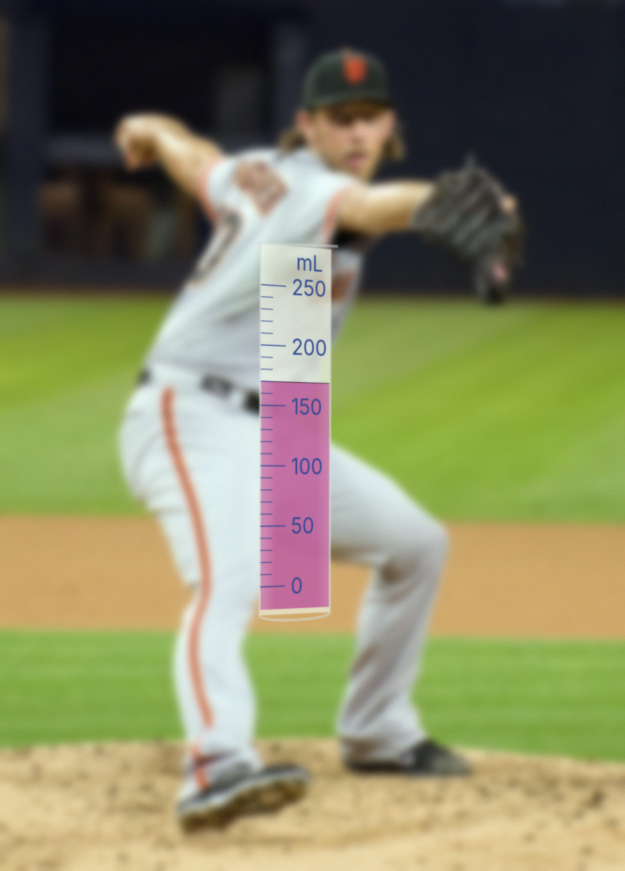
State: 170 mL
